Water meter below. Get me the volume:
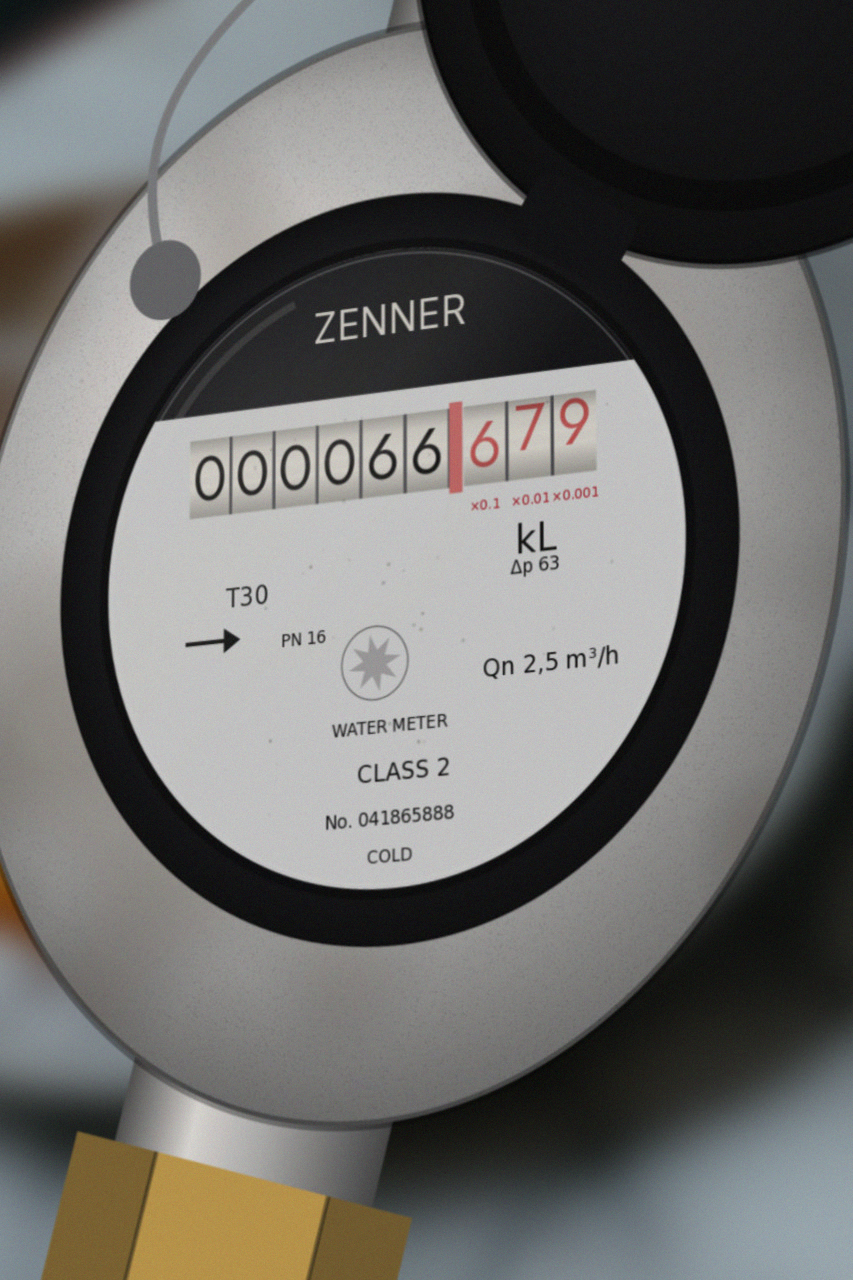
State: 66.679 kL
